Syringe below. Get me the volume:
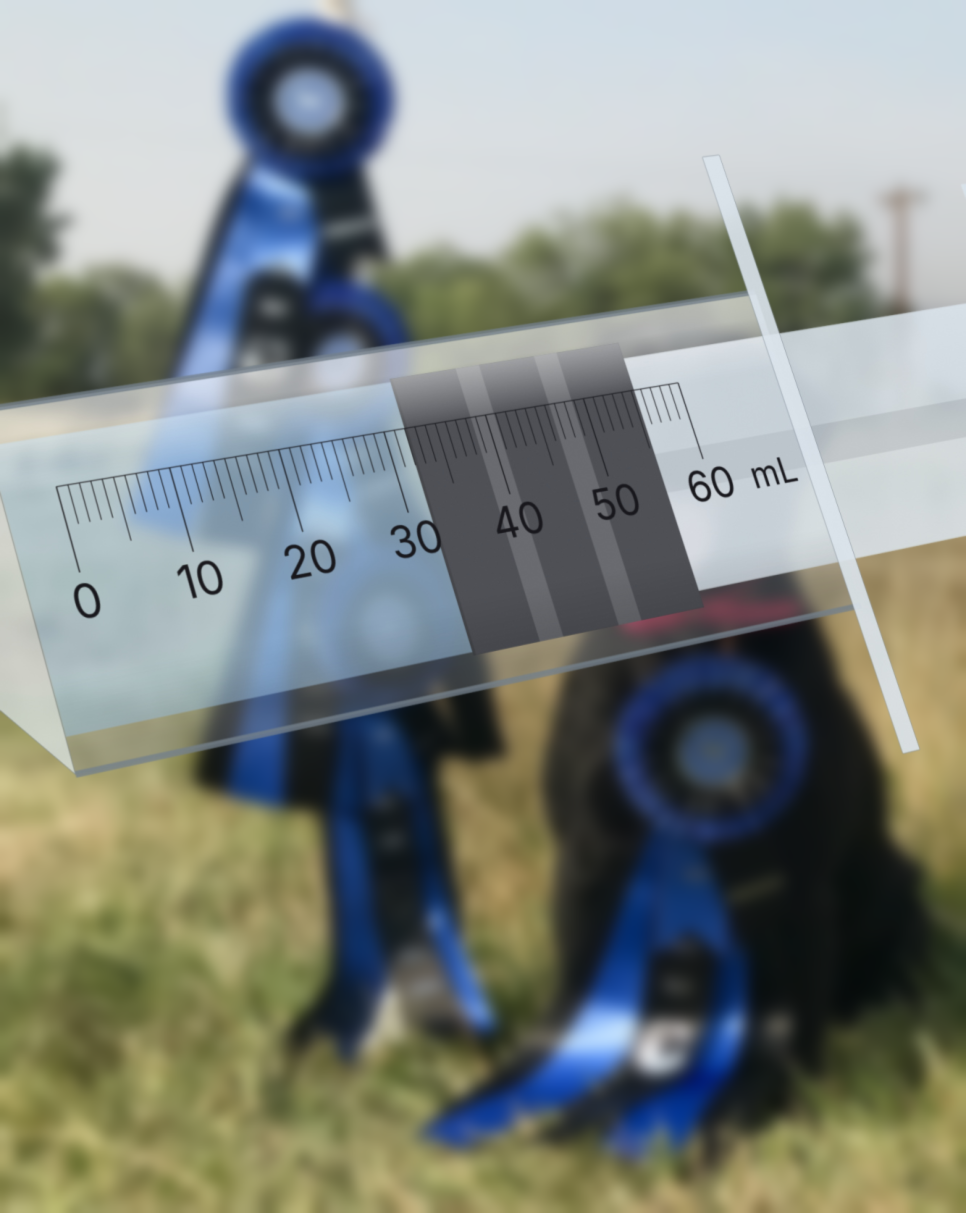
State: 32 mL
